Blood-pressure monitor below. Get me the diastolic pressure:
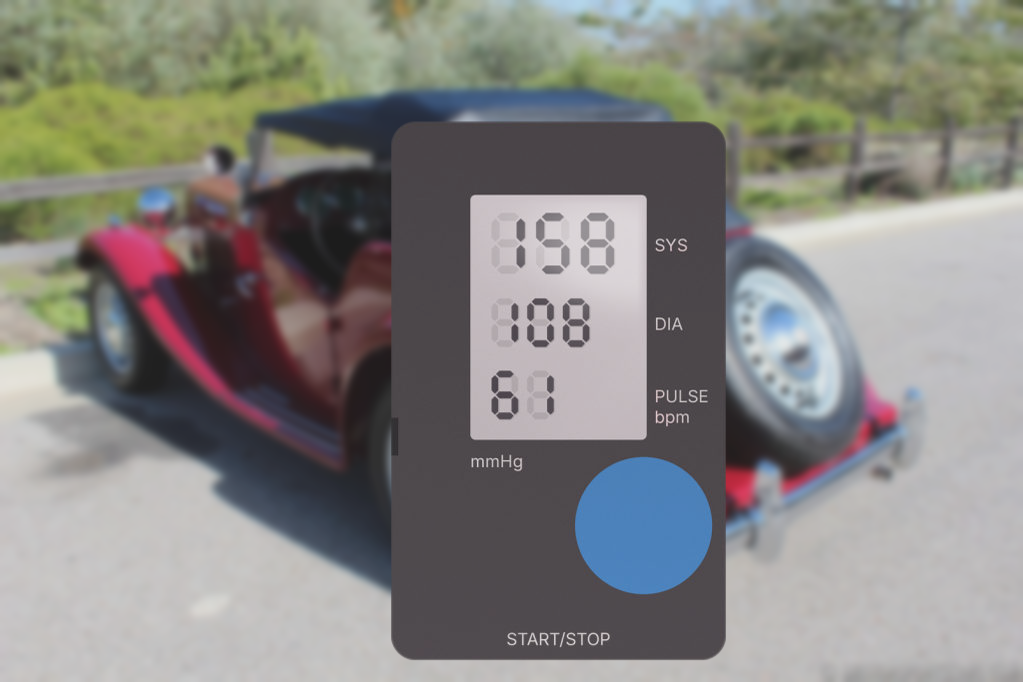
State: 108 mmHg
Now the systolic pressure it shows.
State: 158 mmHg
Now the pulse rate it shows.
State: 61 bpm
